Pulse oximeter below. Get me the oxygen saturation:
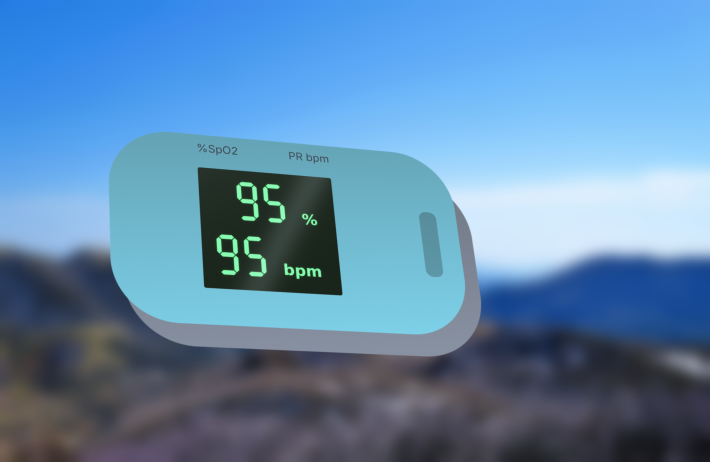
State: 95 %
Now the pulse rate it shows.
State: 95 bpm
